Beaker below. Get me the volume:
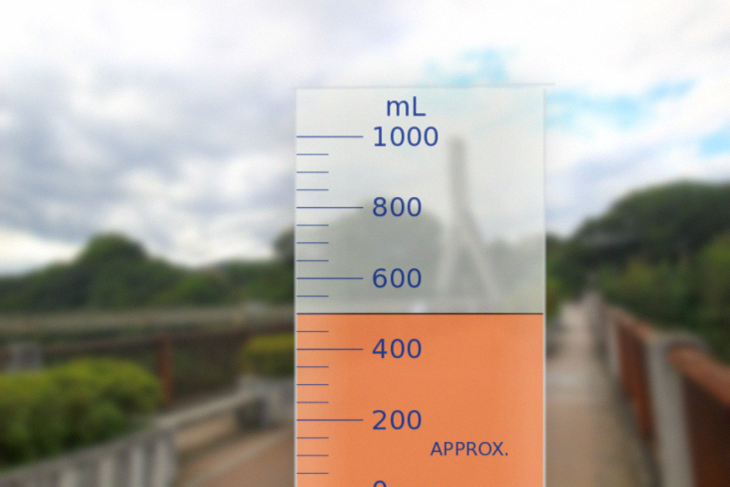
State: 500 mL
